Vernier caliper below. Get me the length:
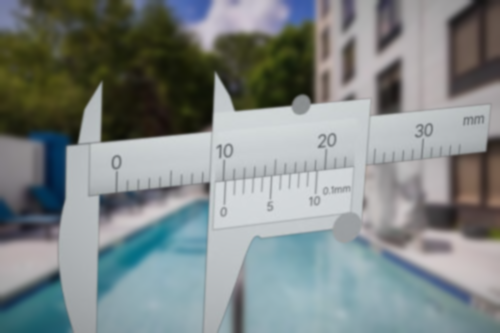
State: 10.2 mm
